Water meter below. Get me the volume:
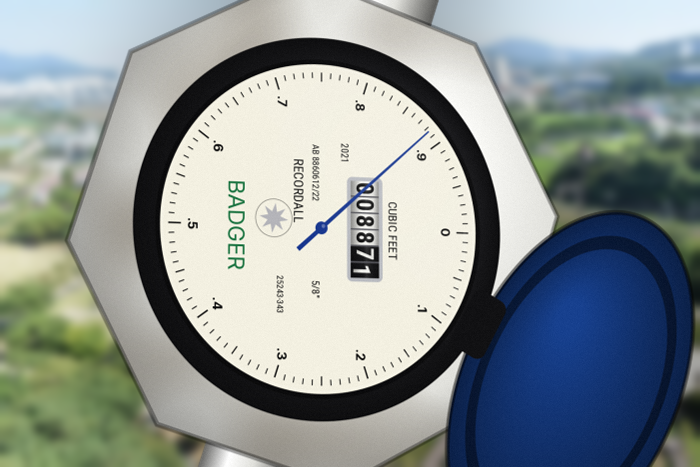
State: 8870.88 ft³
